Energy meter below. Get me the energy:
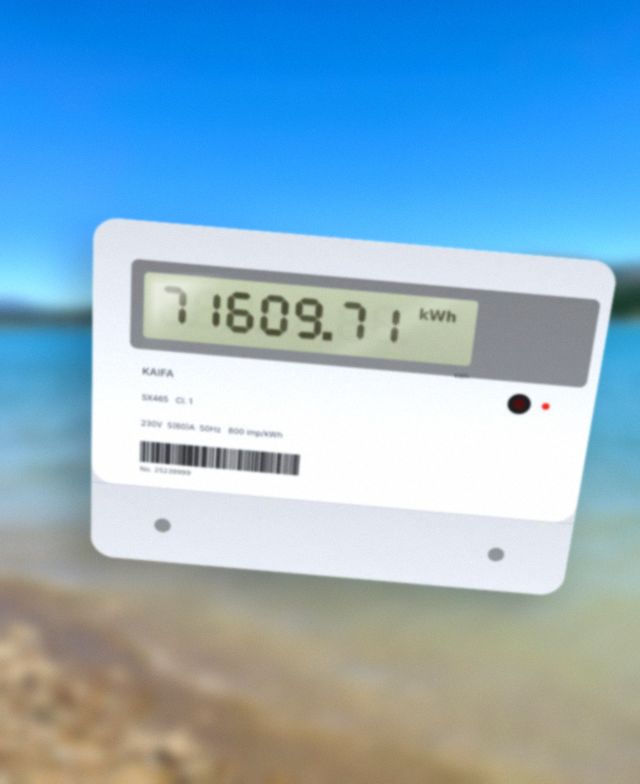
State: 71609.71 kWh
